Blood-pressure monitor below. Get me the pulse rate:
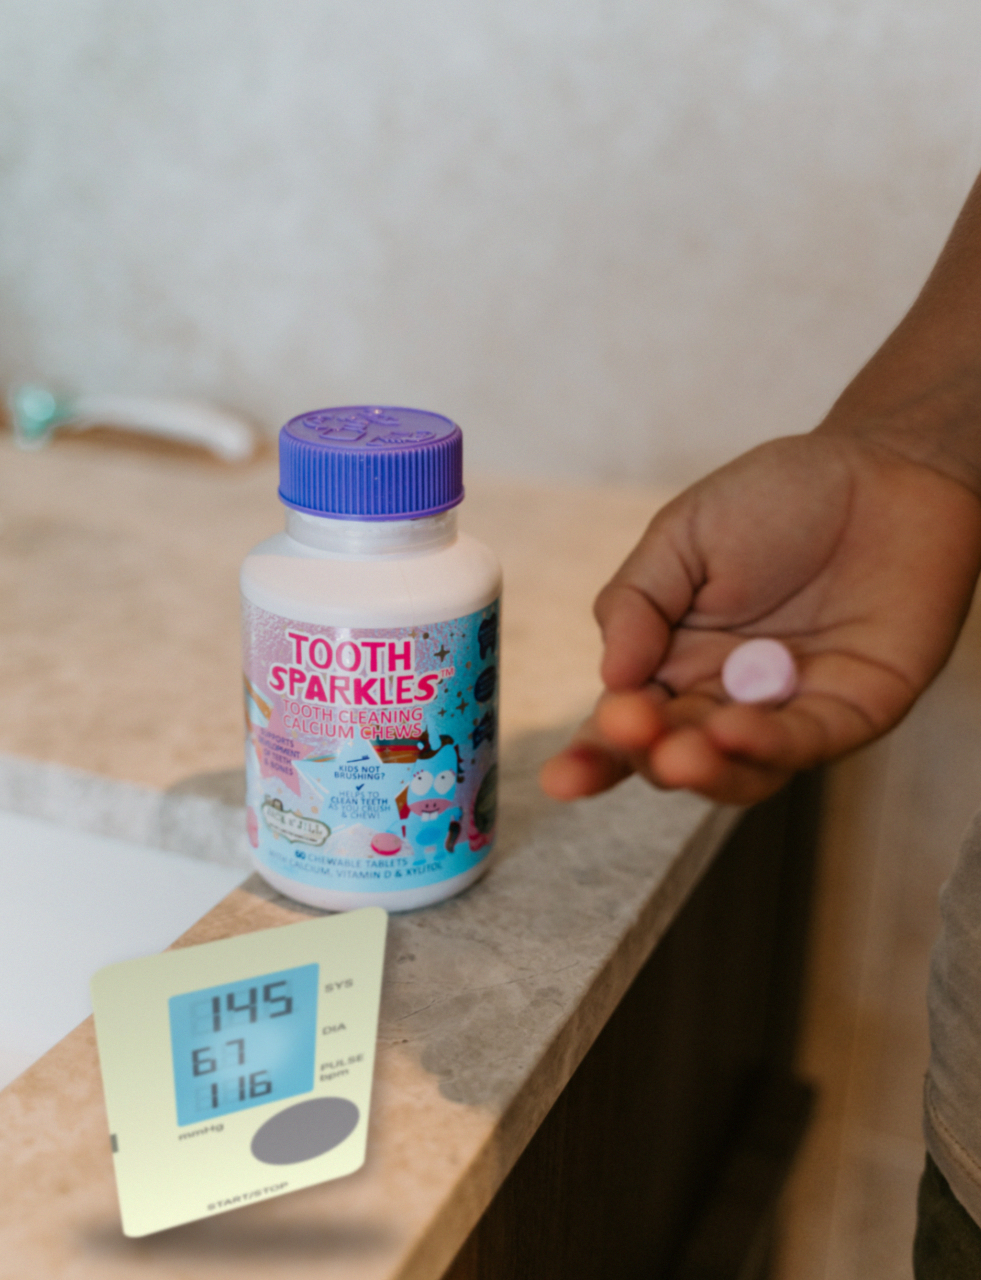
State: 116 bpm
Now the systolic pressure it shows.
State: 145 mmHg
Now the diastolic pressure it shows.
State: 67 mmHg
